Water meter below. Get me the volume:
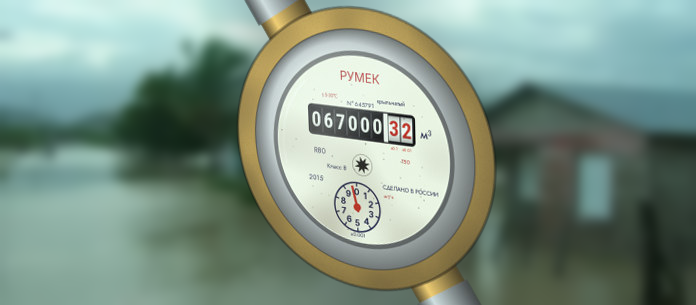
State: 67000.319 m³
